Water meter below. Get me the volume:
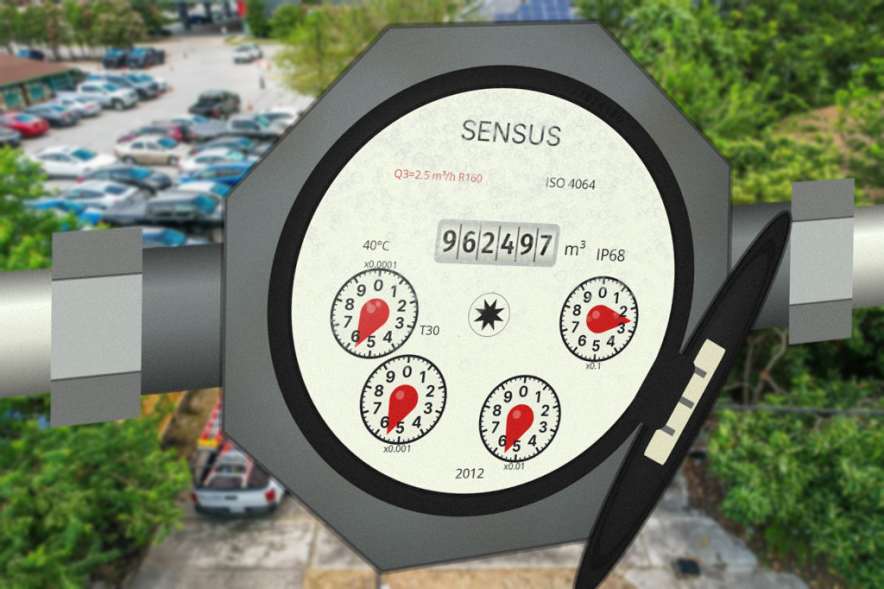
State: 962497.2555 m³
